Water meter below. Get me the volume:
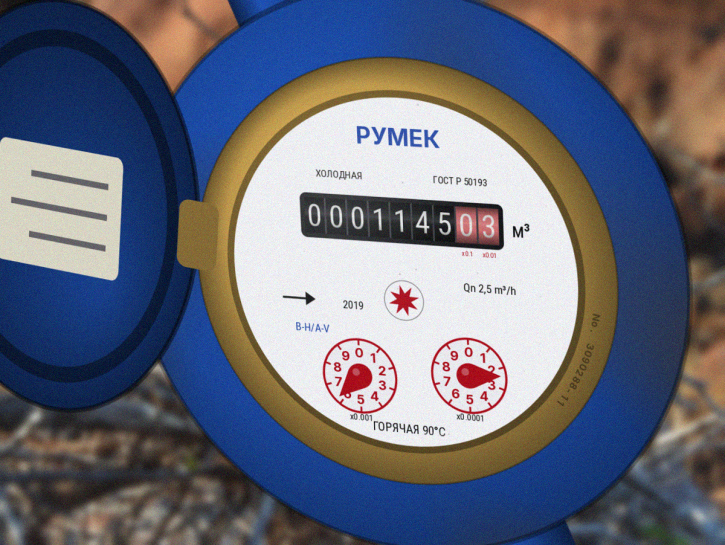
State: 1145.0362 m³
